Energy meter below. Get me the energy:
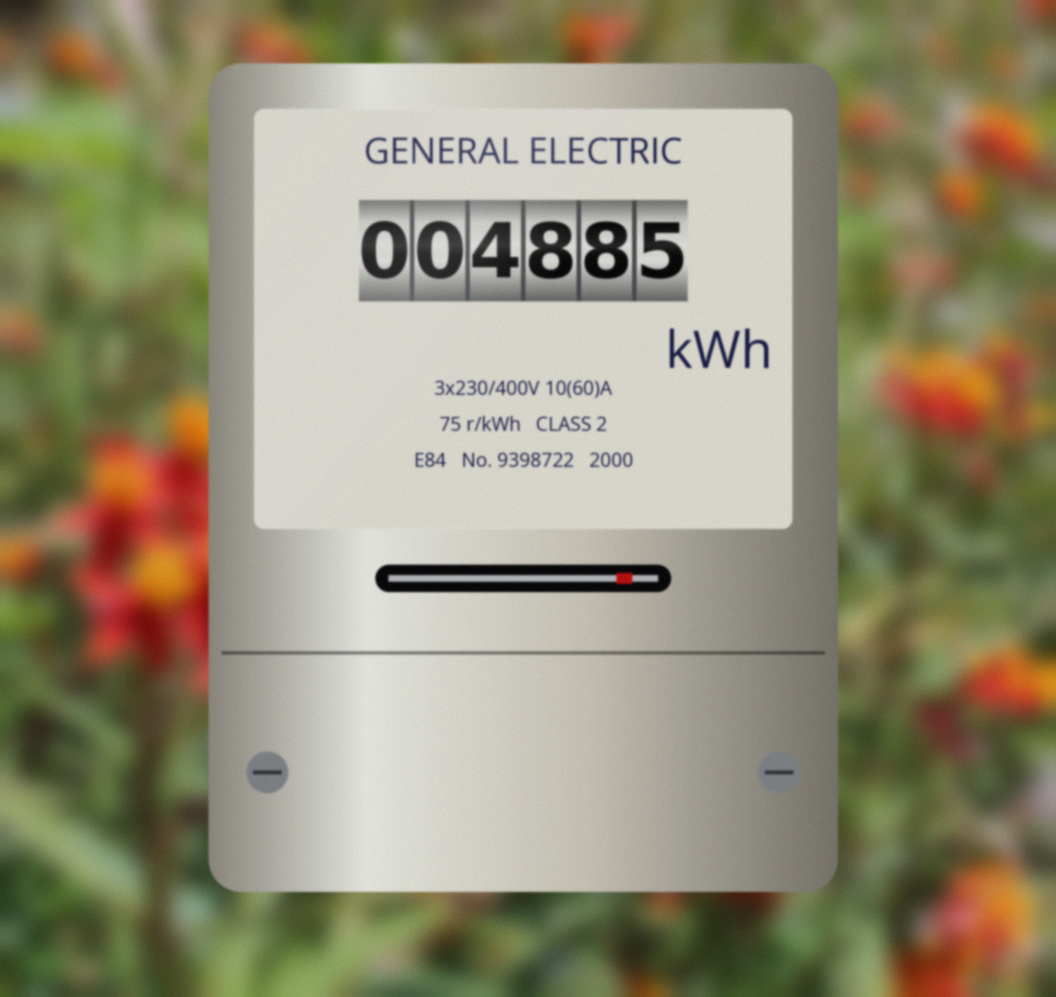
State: 4885 kWh
